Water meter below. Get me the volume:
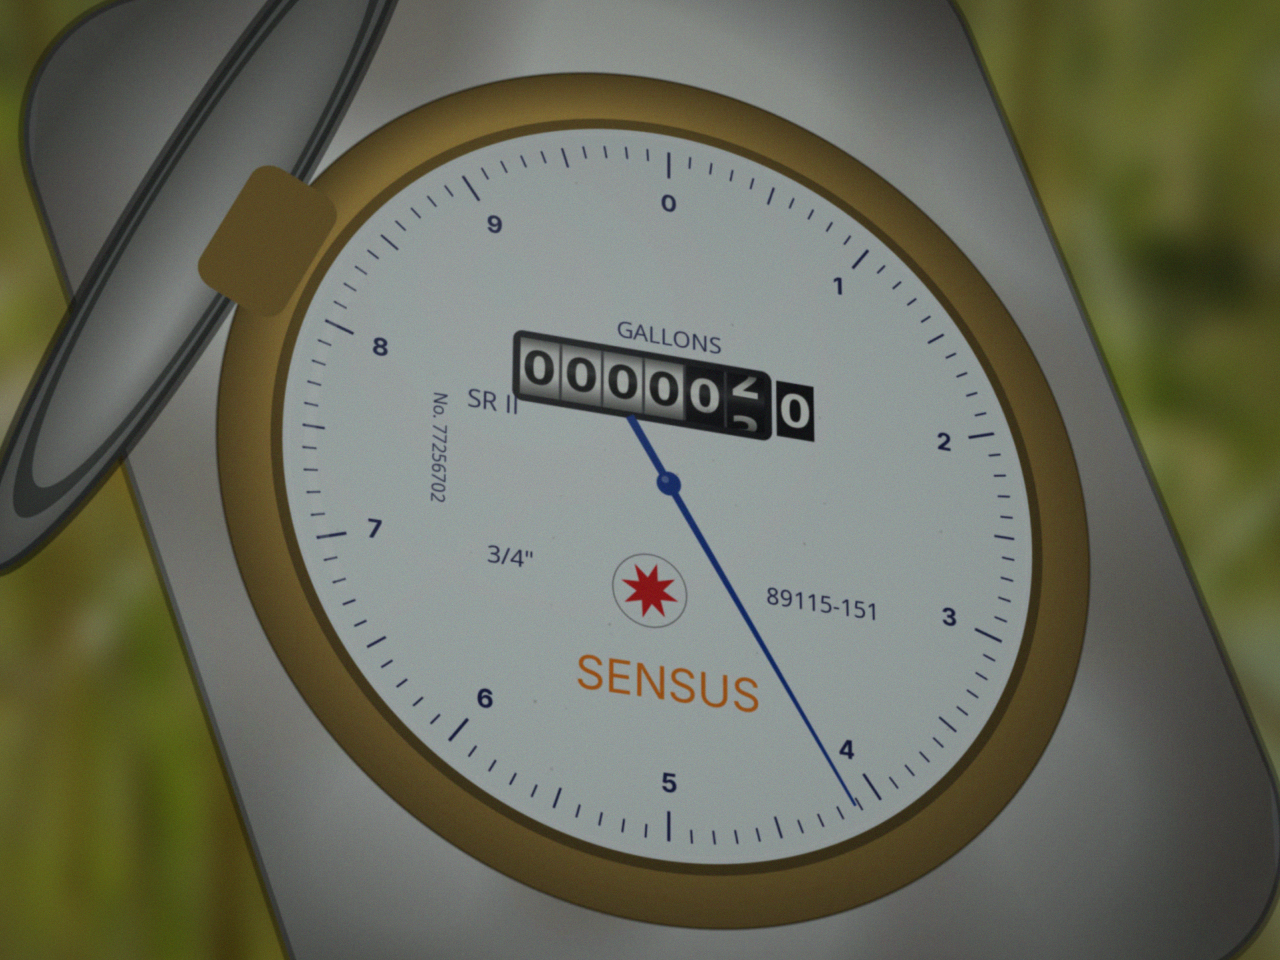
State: 24.1 gal
